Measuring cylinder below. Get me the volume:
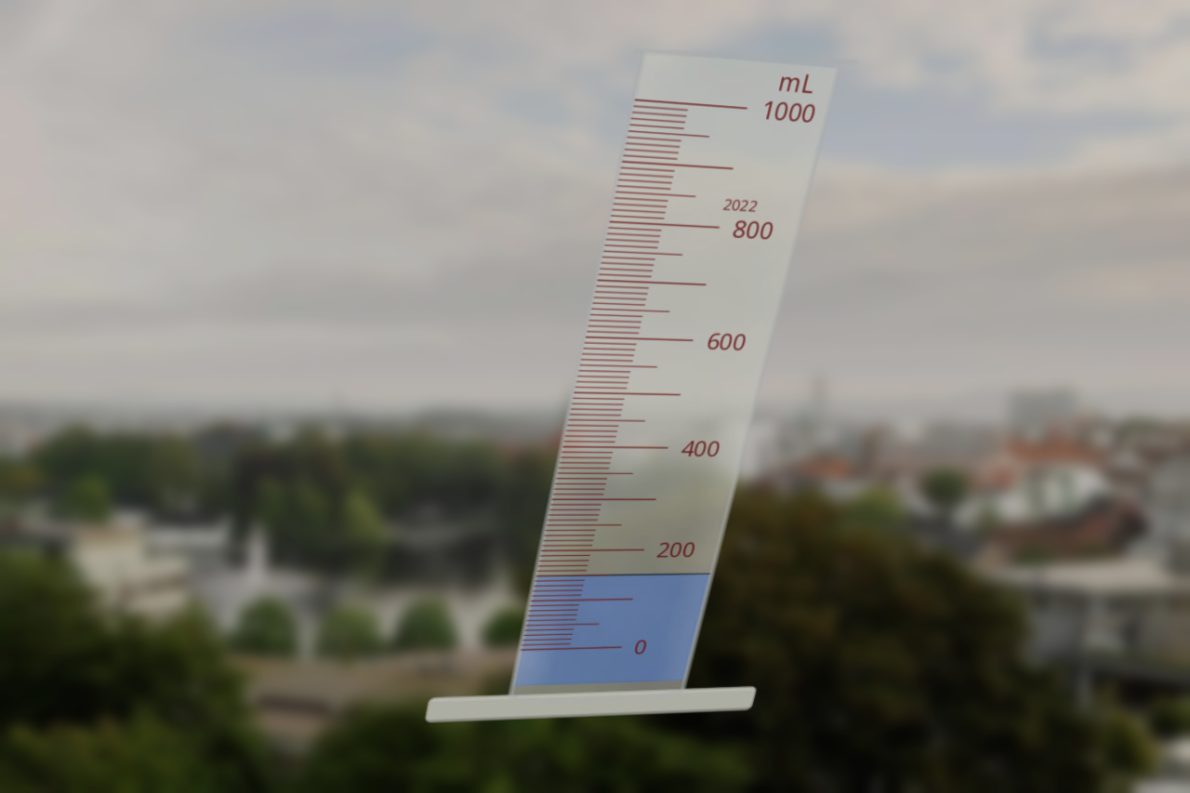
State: 150 mL
